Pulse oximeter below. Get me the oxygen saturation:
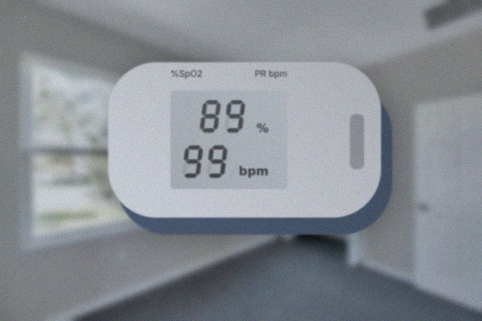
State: 89 %
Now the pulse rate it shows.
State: 99 bpm
